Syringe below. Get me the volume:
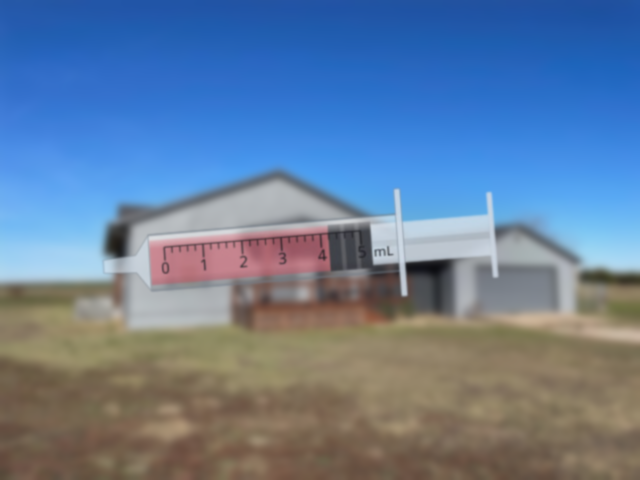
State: 4.2 mL
